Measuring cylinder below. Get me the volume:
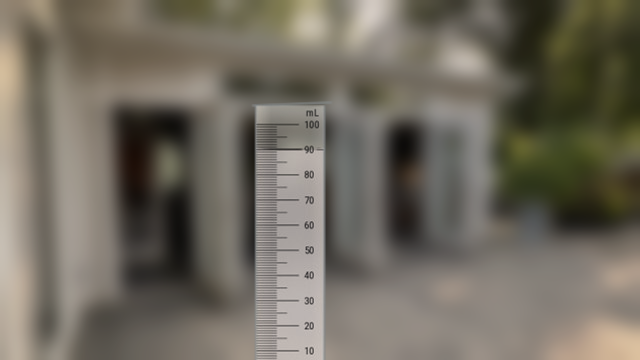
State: 90 mL
